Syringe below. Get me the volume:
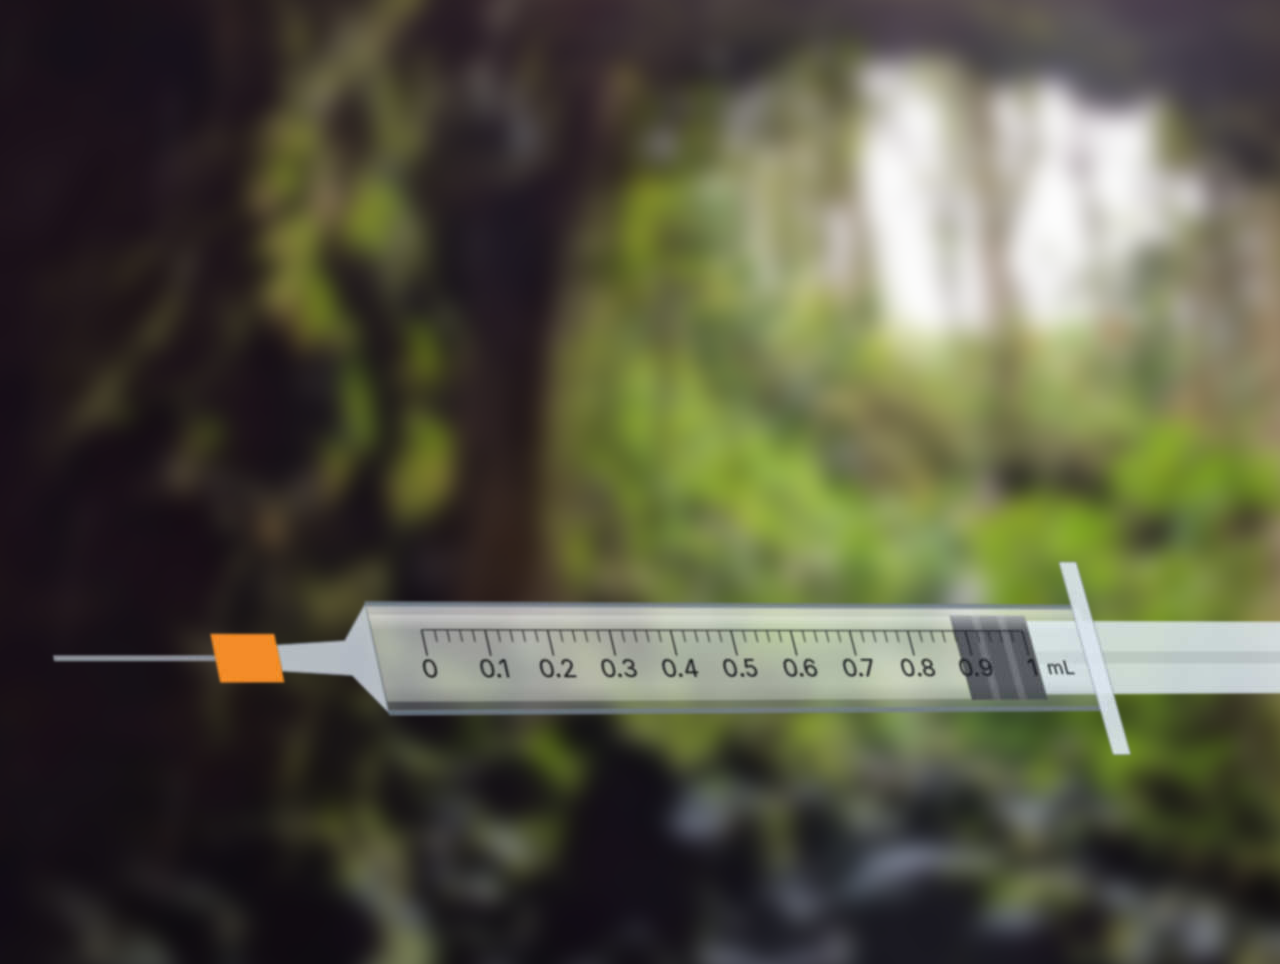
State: 0.88 mL
